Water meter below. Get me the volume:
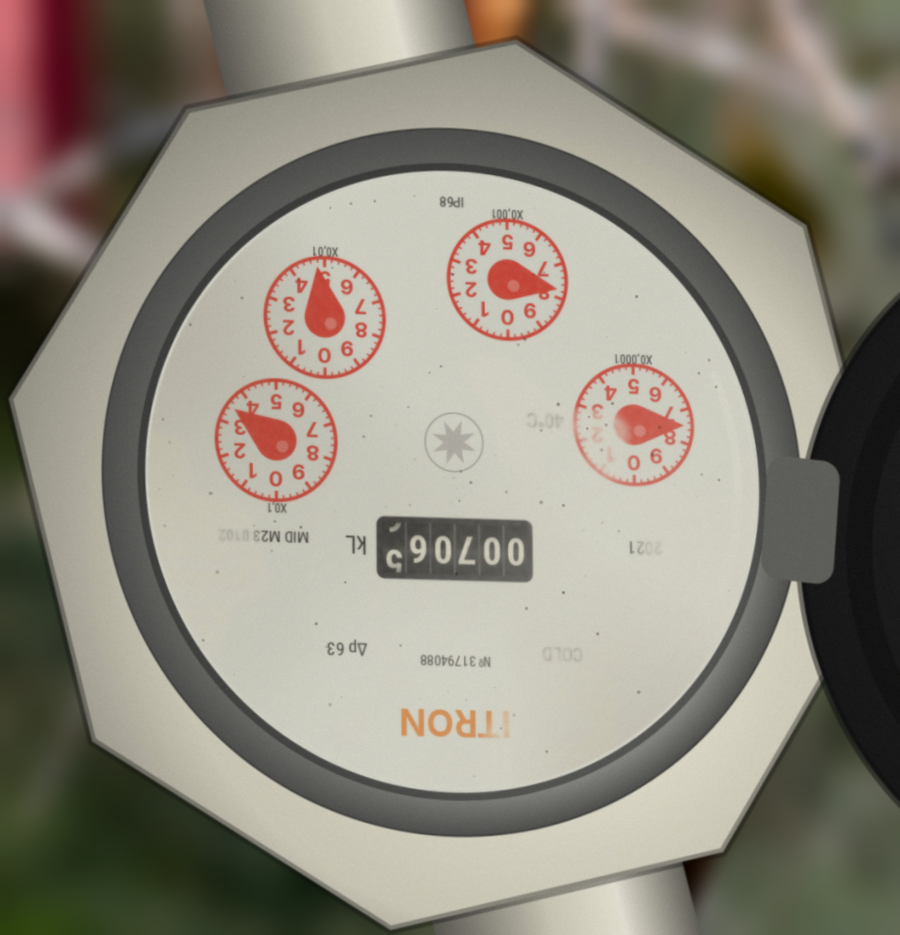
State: 7065.3477 kL
